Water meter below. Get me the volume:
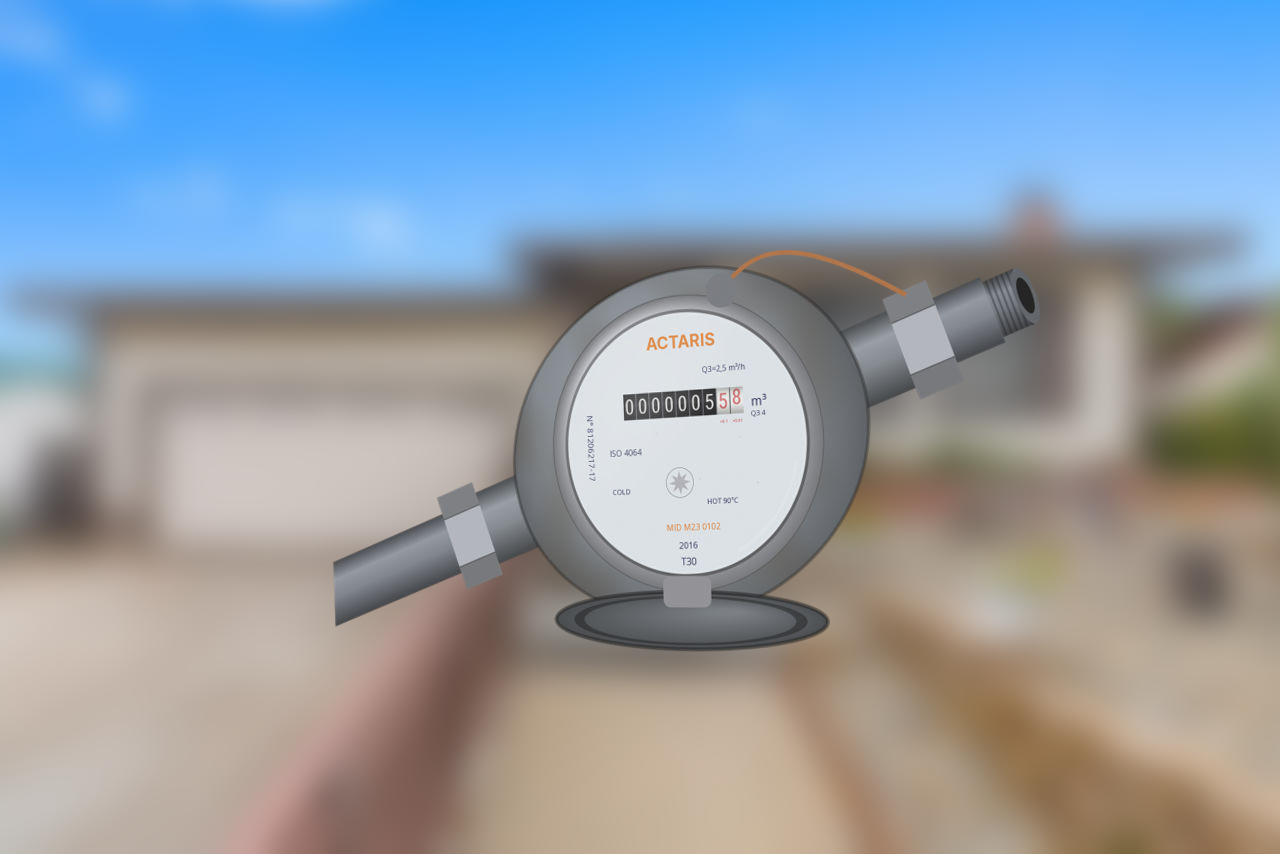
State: 5.58 m³
